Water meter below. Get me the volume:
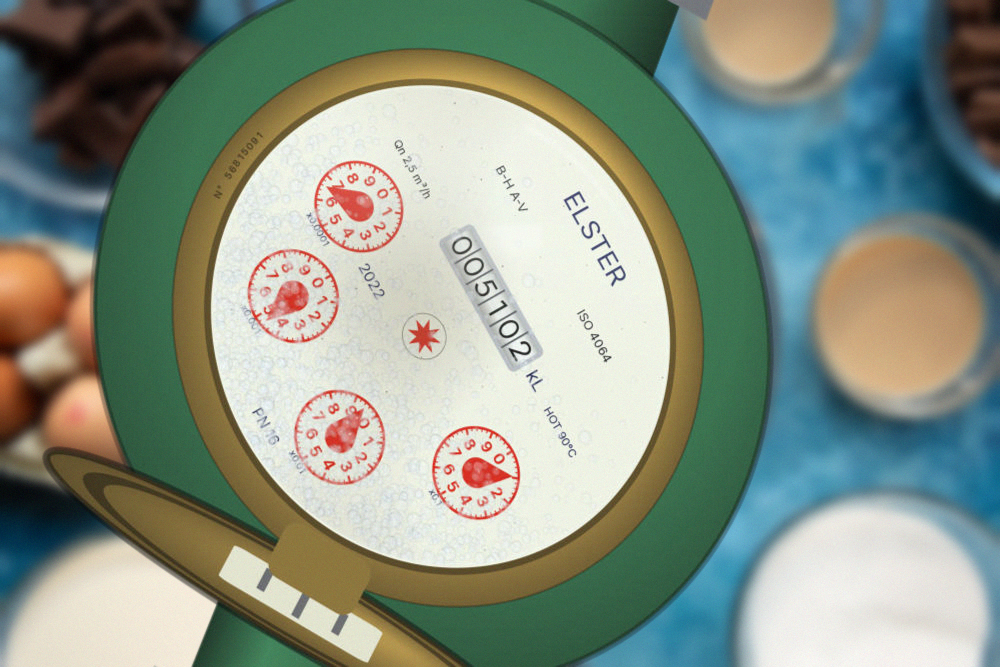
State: 5102.0946 kL
